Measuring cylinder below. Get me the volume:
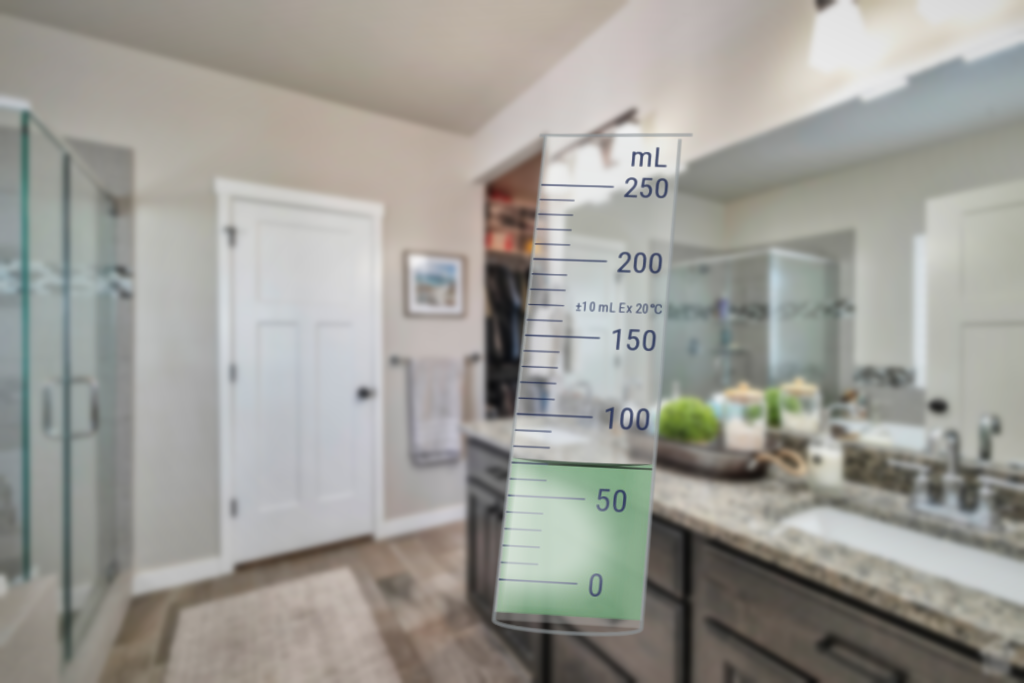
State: 70 mL
